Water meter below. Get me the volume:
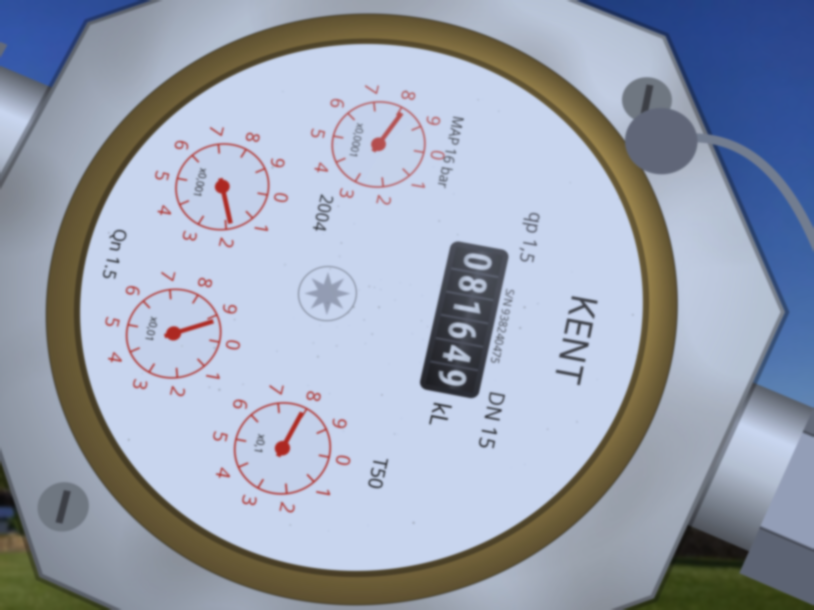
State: 81649.7918 kL
